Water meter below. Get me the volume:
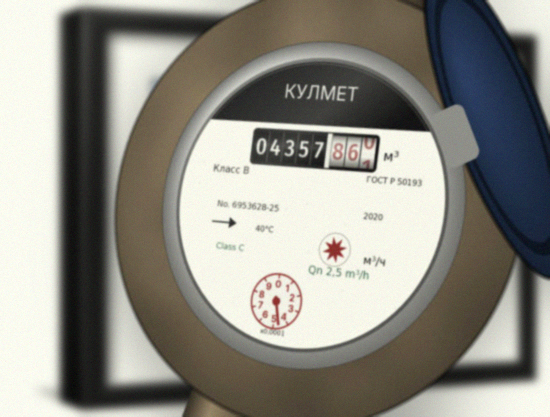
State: 4357.8604 m³
